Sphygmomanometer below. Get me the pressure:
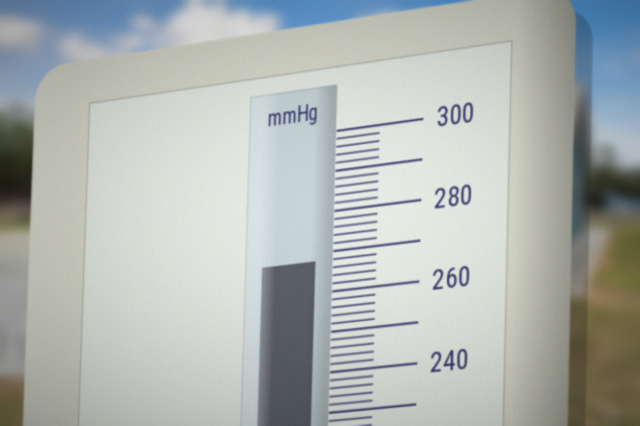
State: 268 mmHg
